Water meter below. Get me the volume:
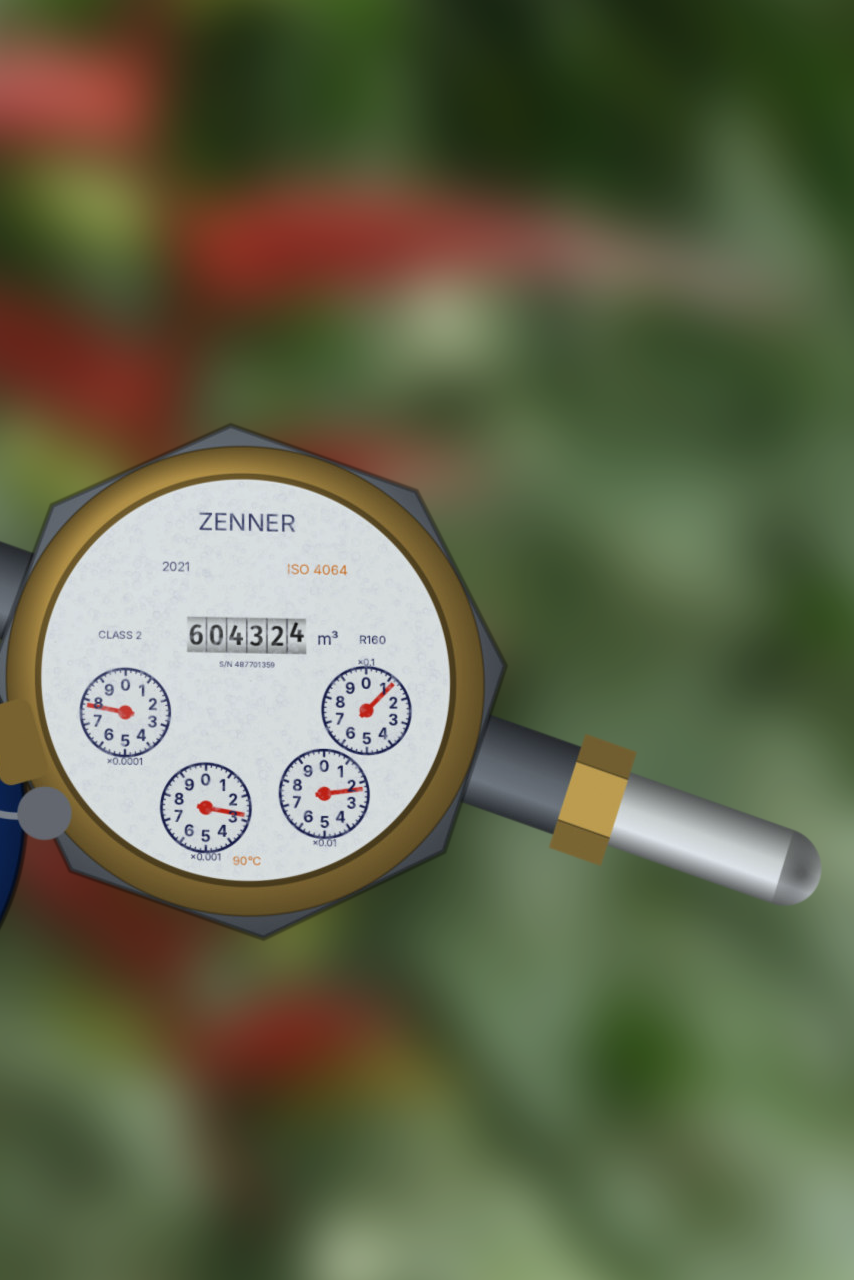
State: 604324.1227 m³
